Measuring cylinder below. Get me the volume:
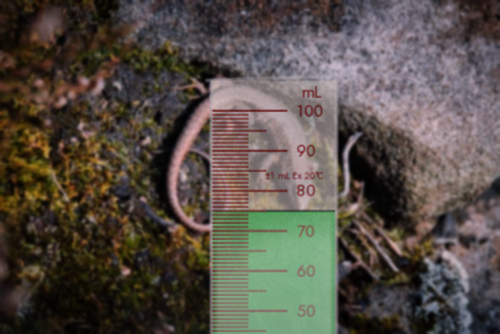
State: 75 mL
